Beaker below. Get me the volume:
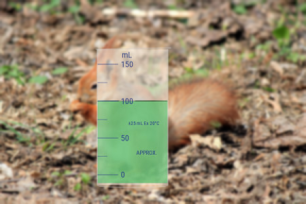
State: 100 mL
